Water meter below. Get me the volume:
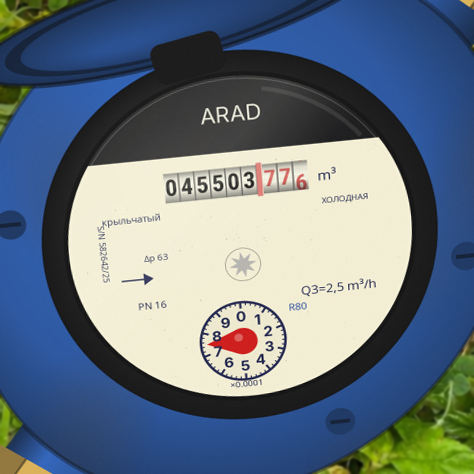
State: 45503.7757 m³
